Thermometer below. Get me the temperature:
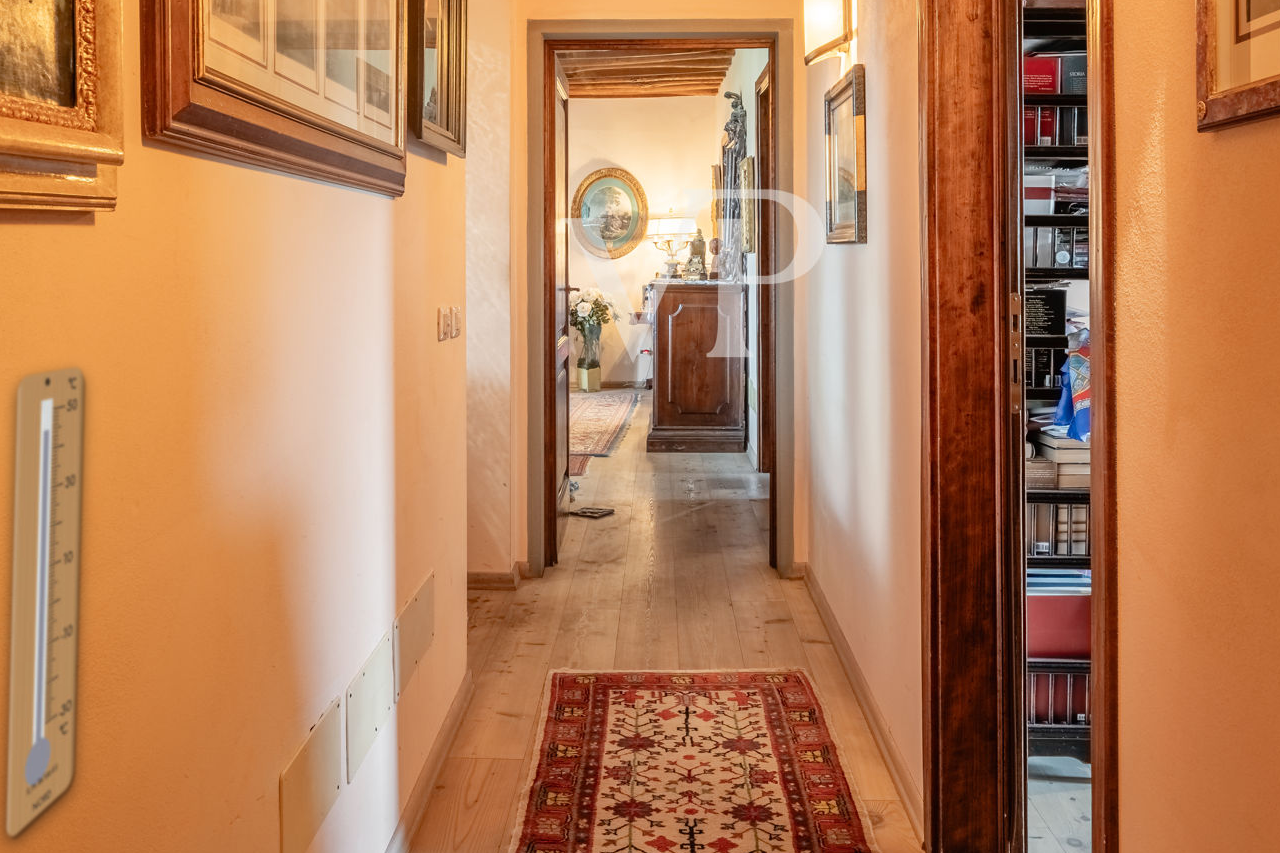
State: 45 °C
